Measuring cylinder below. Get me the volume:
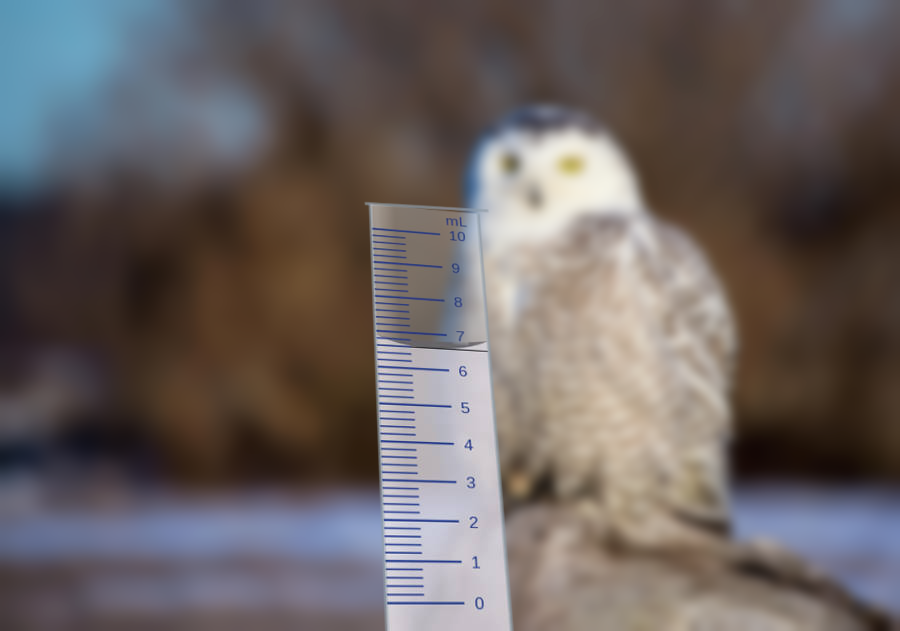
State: 6.6 mL
